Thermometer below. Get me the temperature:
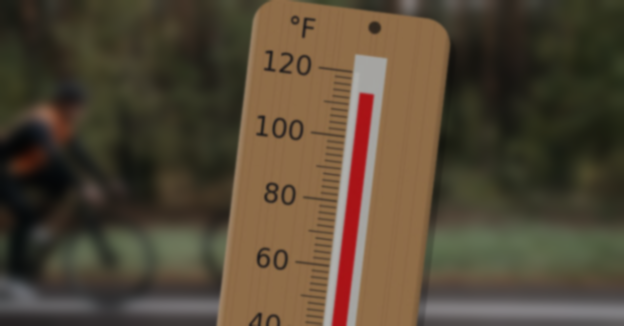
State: 114 °F
